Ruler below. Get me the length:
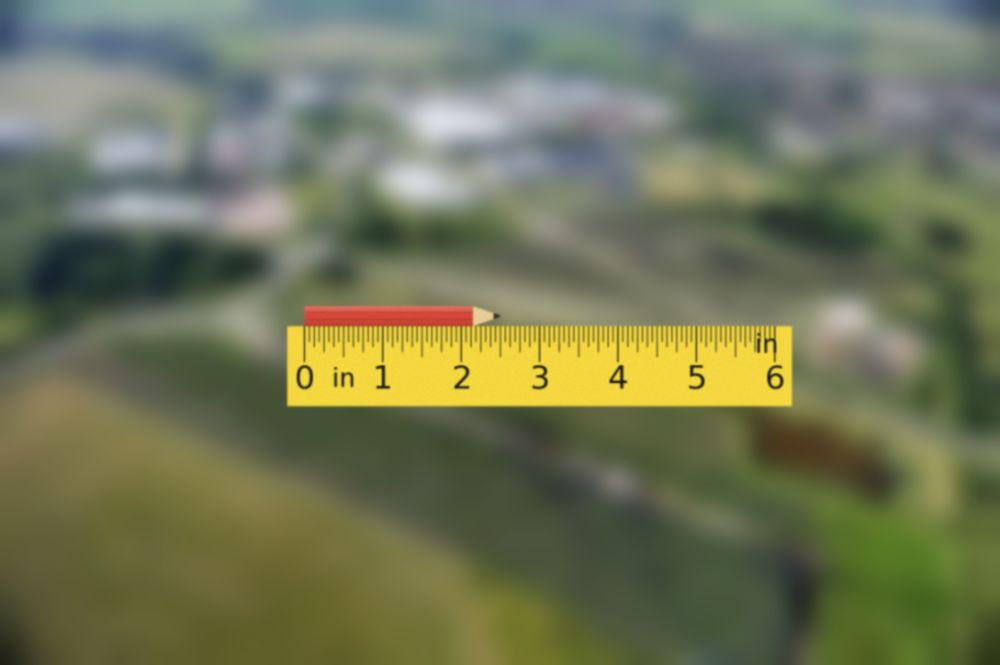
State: 2.5 in
